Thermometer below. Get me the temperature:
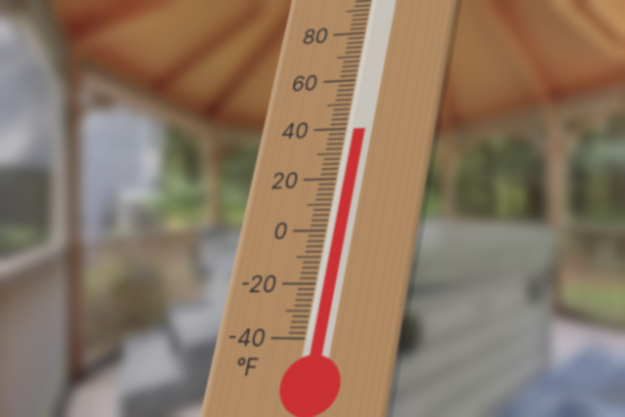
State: 40 °F
